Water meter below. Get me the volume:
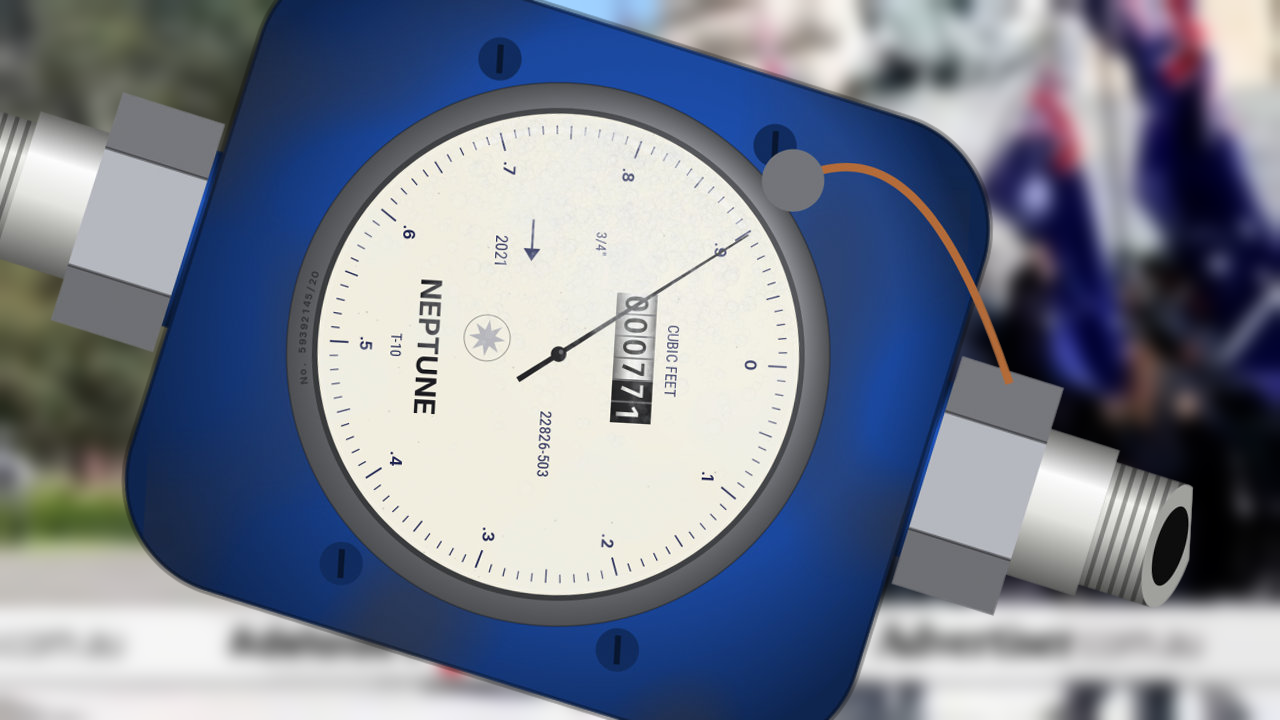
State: 770.90 ft³
